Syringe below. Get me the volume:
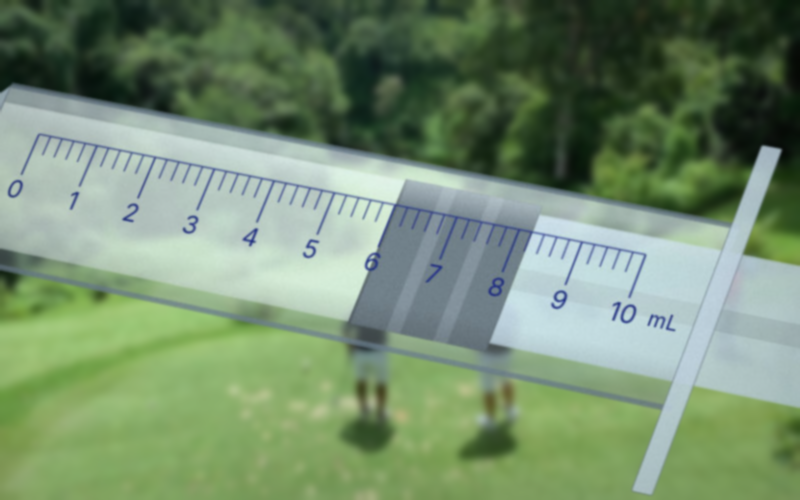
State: 6 mL
